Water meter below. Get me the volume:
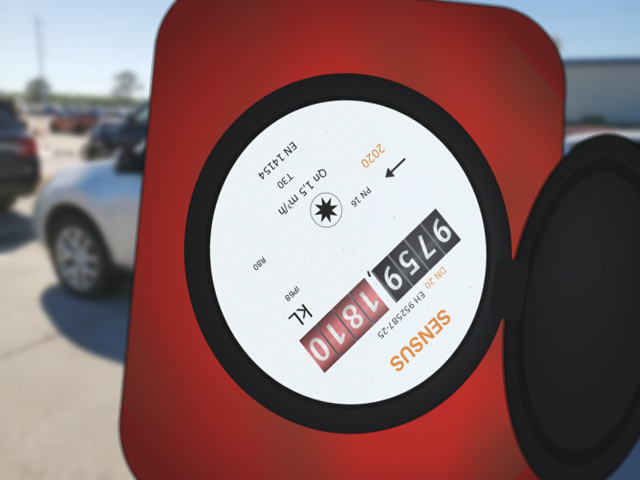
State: 9759.1810 kL
